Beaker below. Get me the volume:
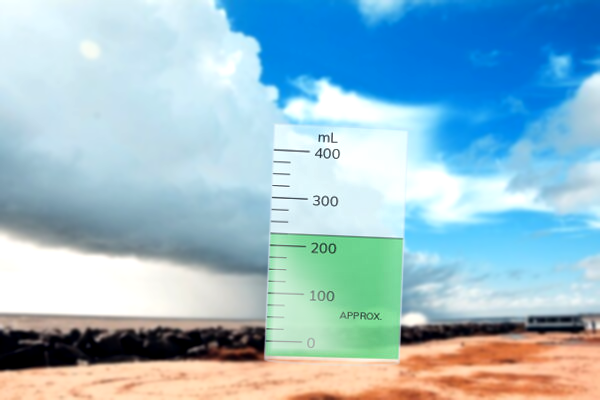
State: 225 mL
